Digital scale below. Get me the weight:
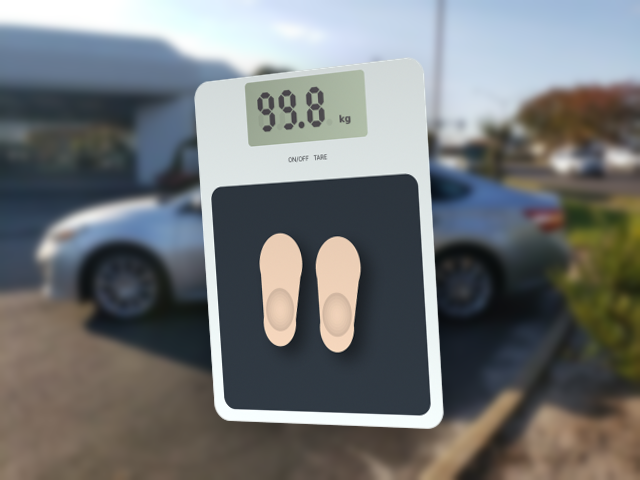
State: 99.8 kg
